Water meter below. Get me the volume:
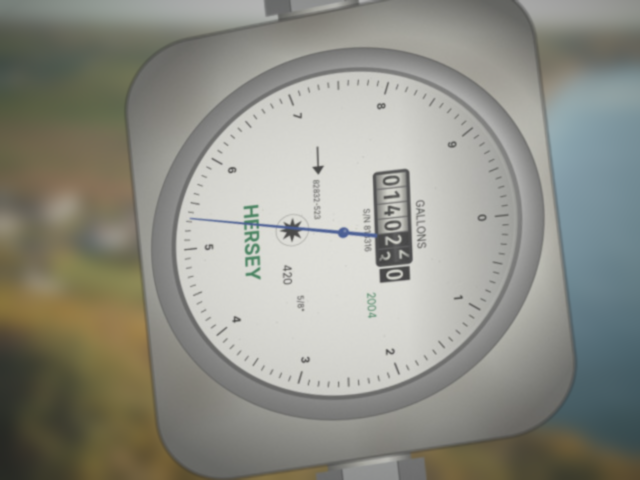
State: 140225.3 gal
